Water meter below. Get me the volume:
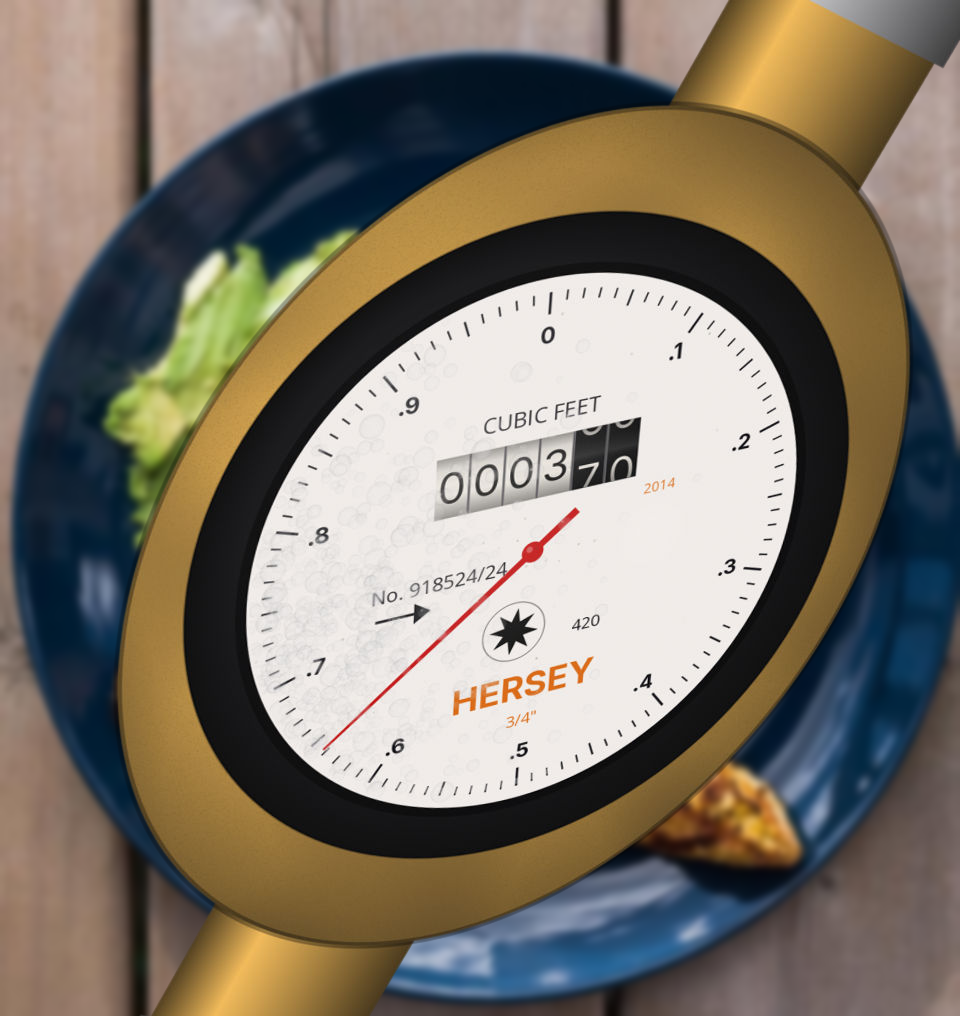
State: 369.64 ft³
